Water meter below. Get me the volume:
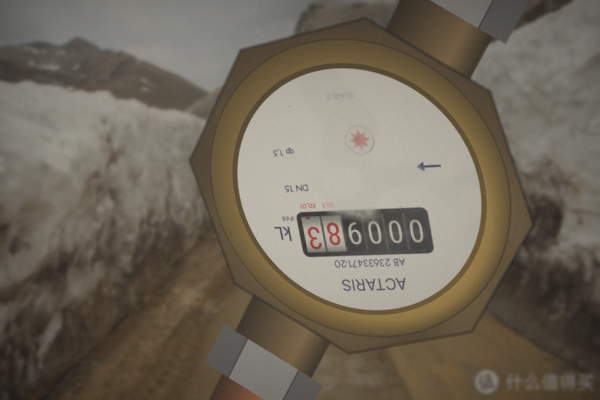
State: 9.83 kL
